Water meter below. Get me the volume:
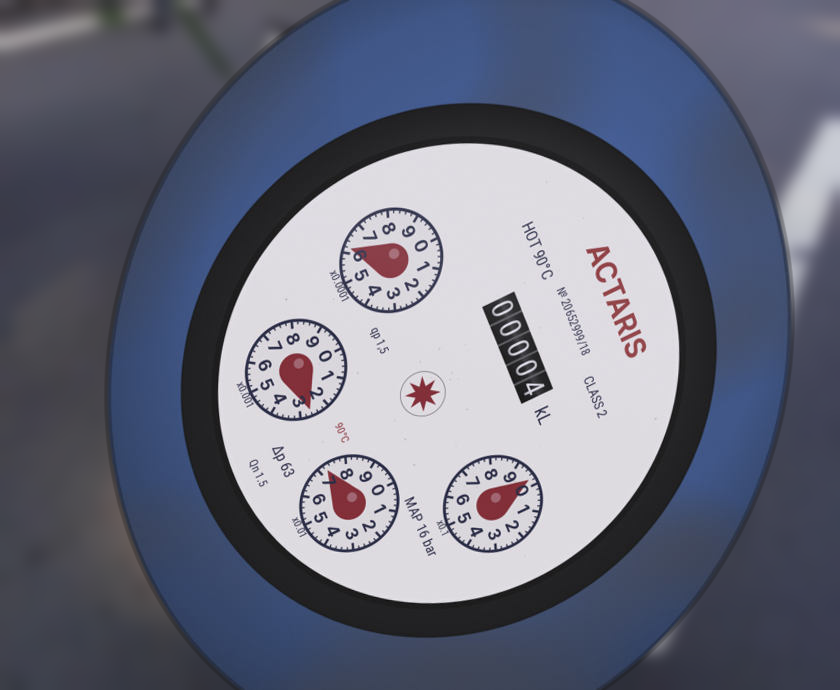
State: 3.9726 kL
